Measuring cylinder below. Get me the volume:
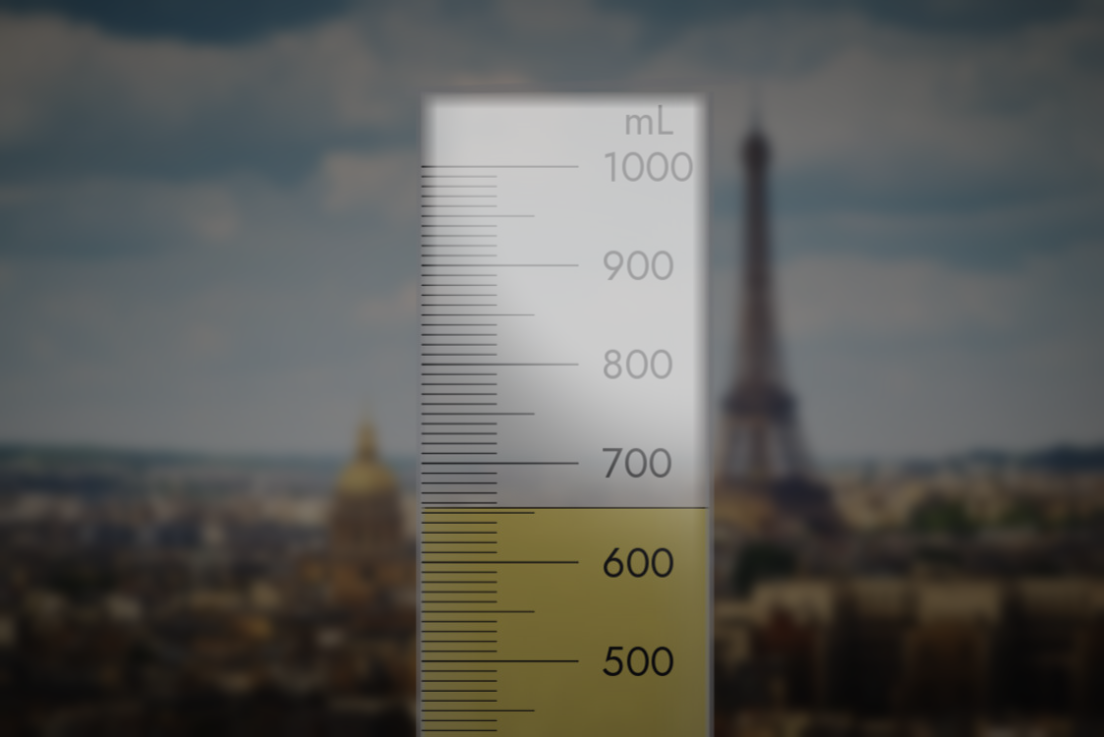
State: 655 mL
